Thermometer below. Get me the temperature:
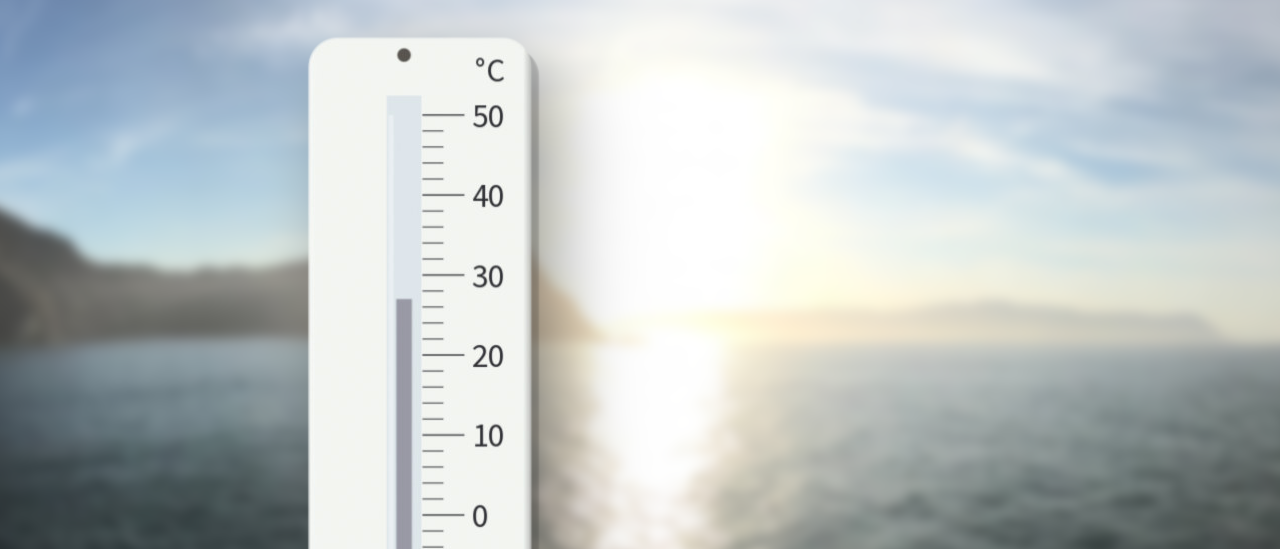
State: 27 °C
